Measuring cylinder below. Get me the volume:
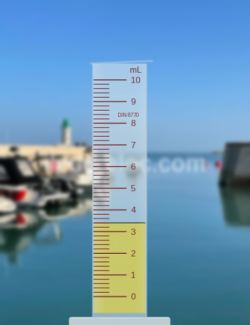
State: 3.4 mL
